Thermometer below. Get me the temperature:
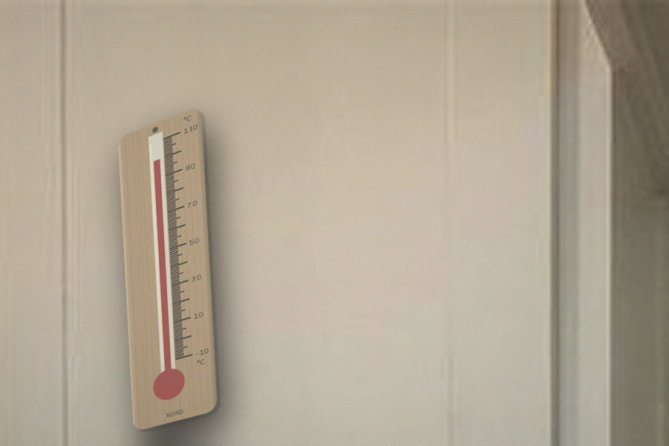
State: 100 °C
